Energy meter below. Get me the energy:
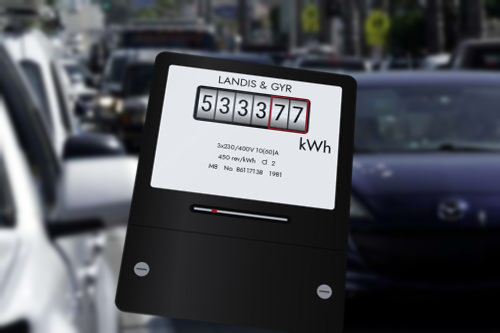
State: 5333.77 kWh
